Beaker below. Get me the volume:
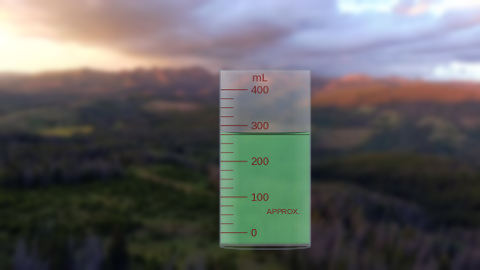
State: 275 mL
